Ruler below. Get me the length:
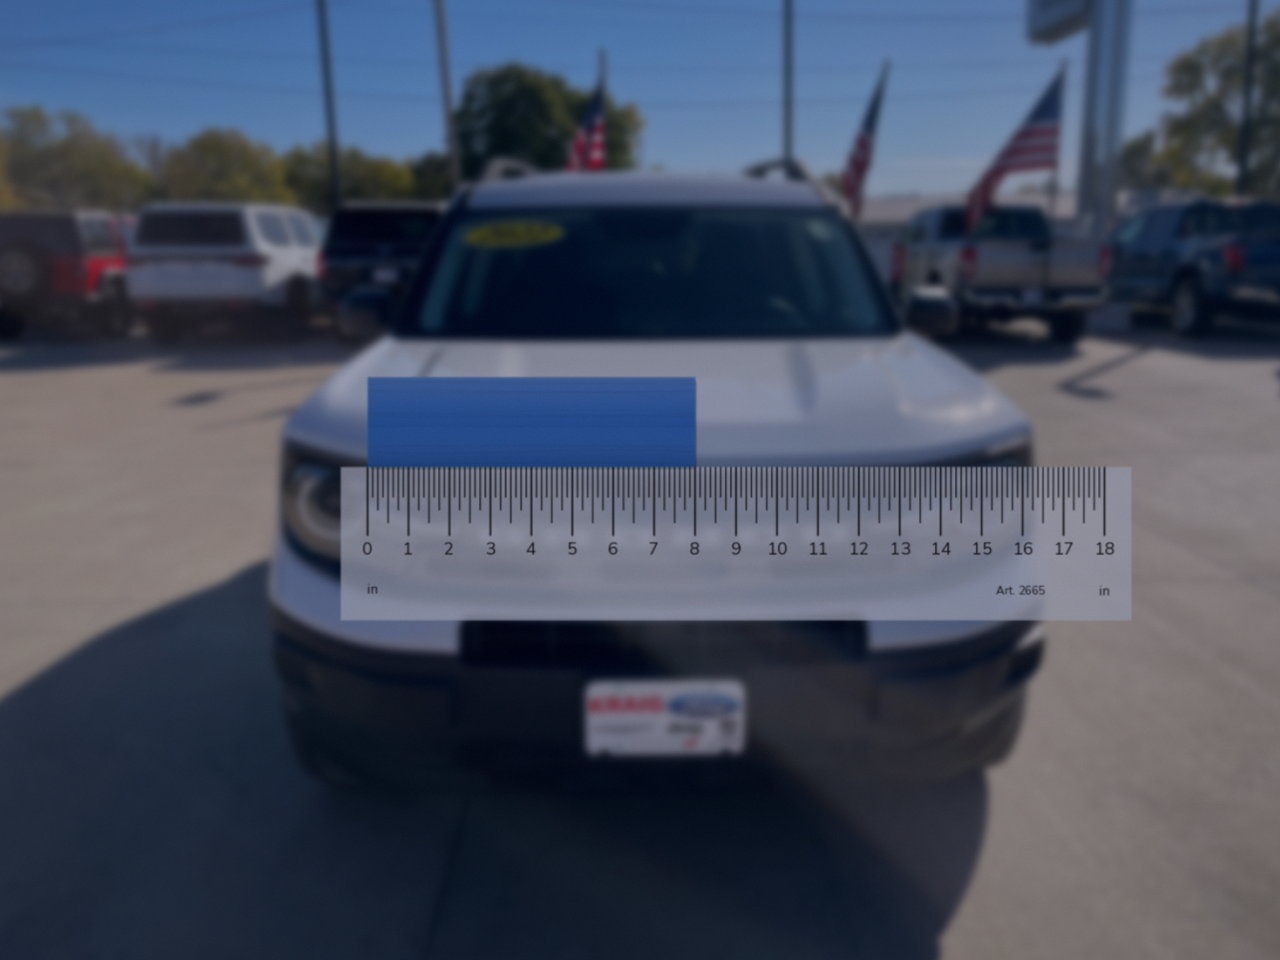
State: 8 in
